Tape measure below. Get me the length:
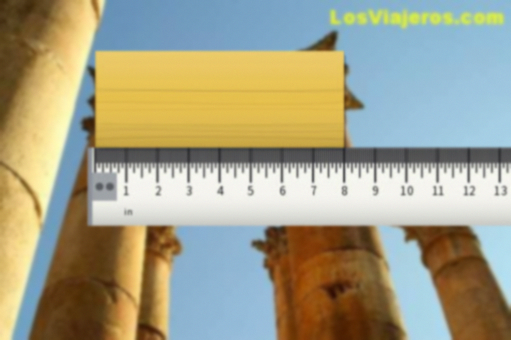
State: 8 in
